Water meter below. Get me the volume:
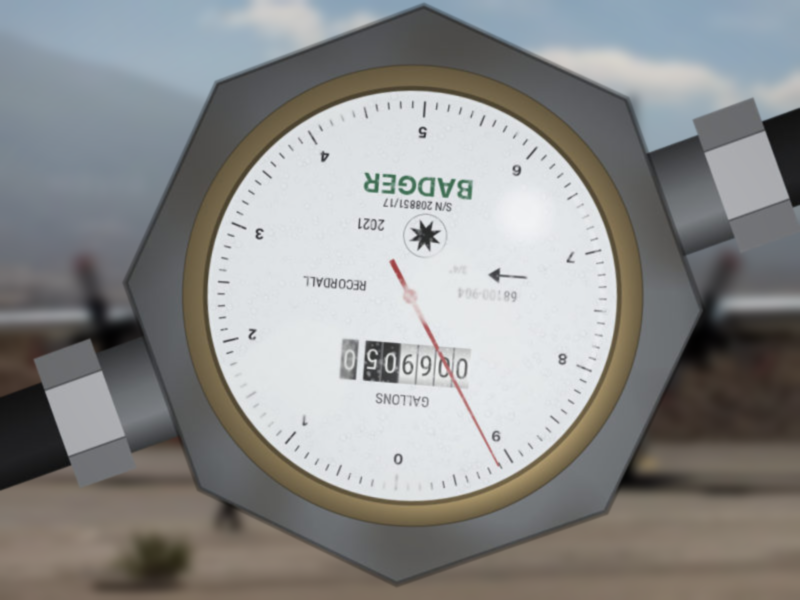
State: 69049.1 gal
